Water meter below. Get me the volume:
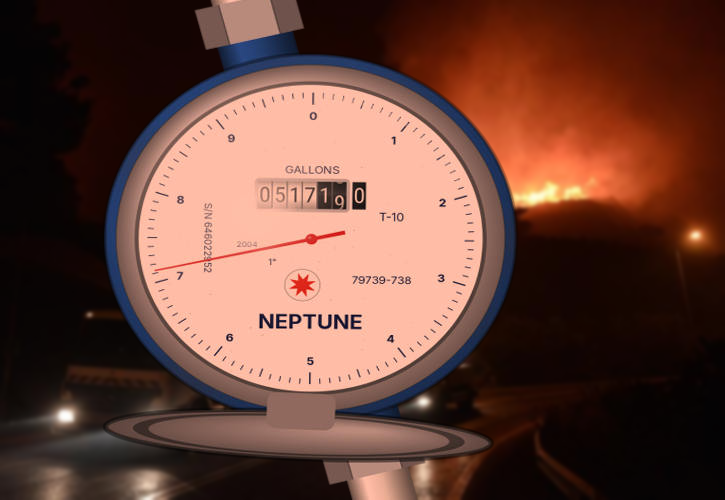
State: 517187.1 gal
